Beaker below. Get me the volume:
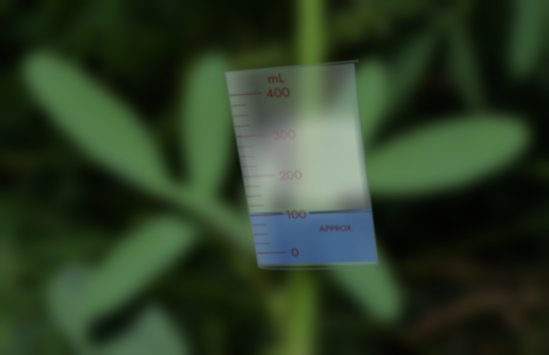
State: 100 mL
